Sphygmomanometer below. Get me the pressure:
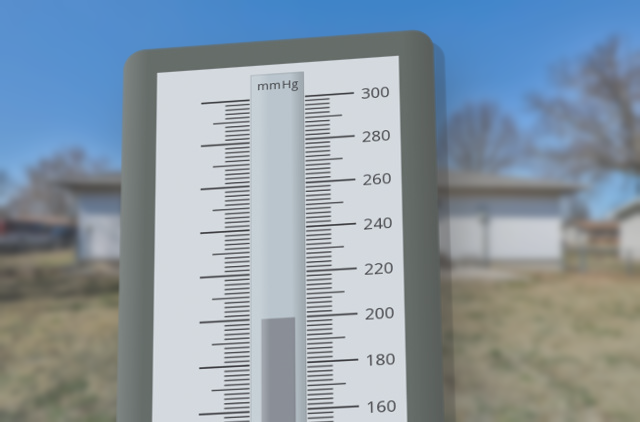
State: 200 mmHg
